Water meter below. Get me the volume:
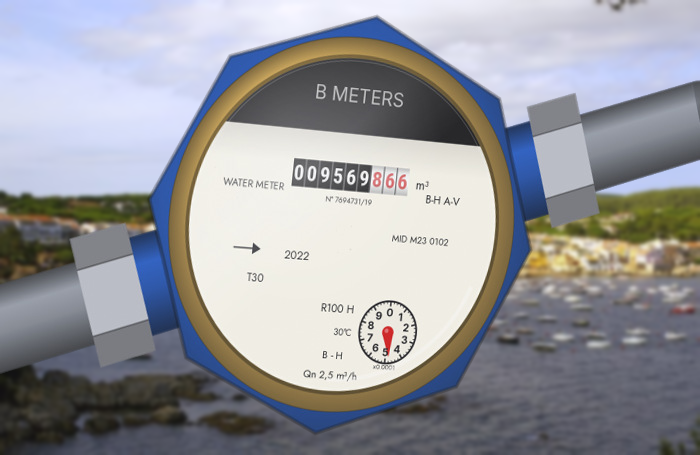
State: 9569.8664 m³
